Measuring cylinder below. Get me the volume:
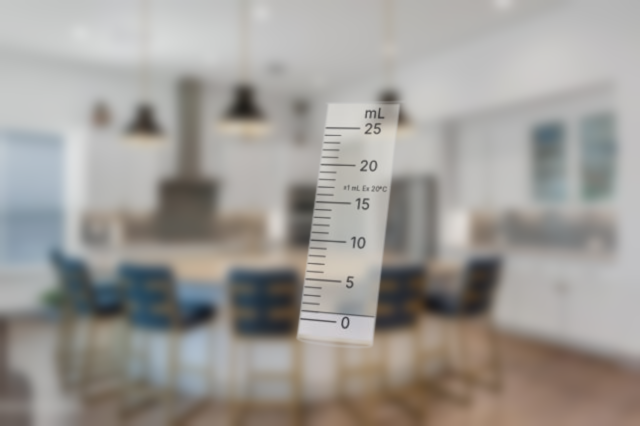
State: 1 mL
